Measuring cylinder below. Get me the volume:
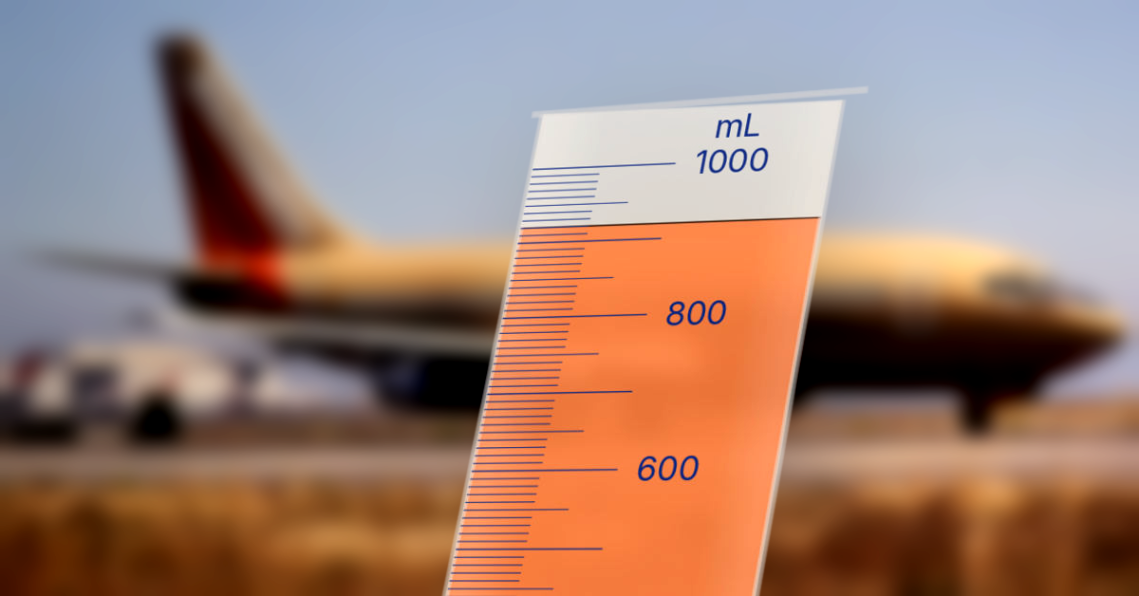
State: 920 mL
